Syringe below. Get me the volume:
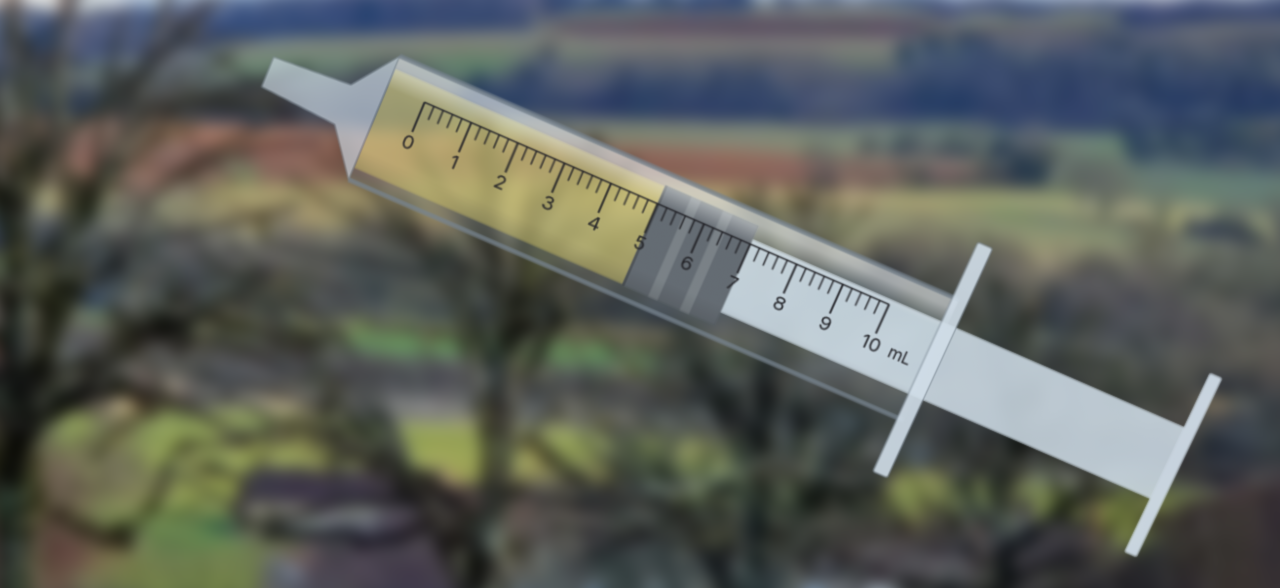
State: 5 mL
